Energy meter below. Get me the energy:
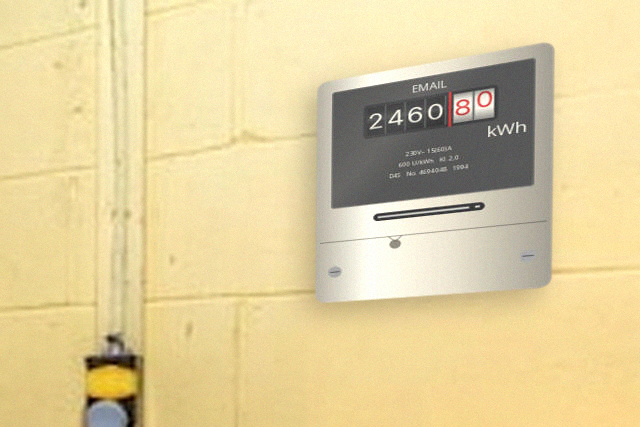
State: 2460.80 kWh
